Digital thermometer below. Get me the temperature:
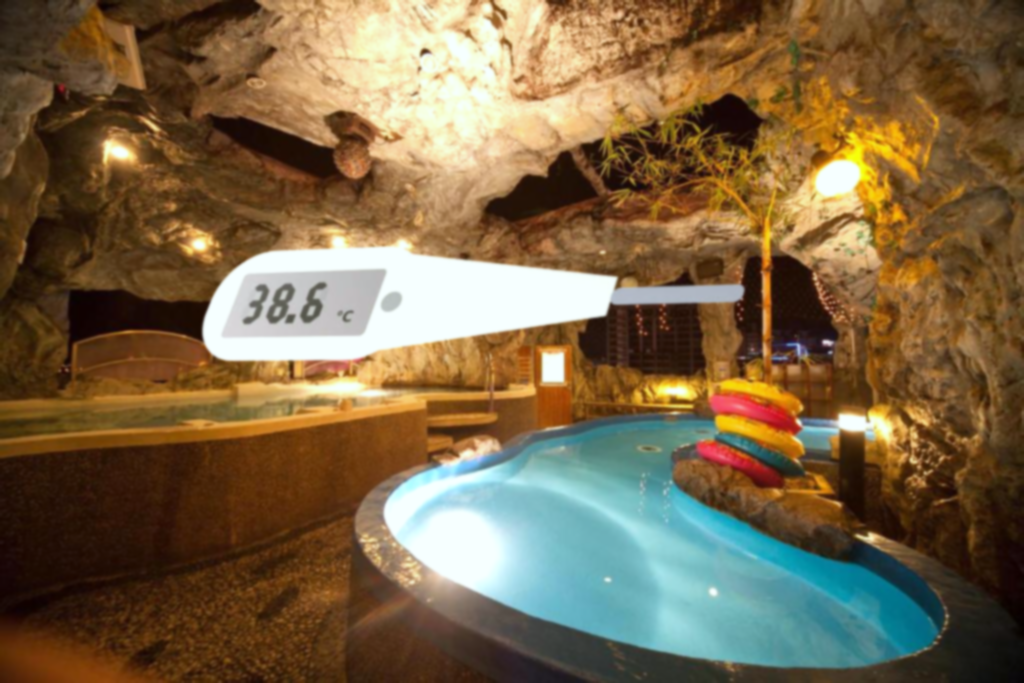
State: 38.6 °C
